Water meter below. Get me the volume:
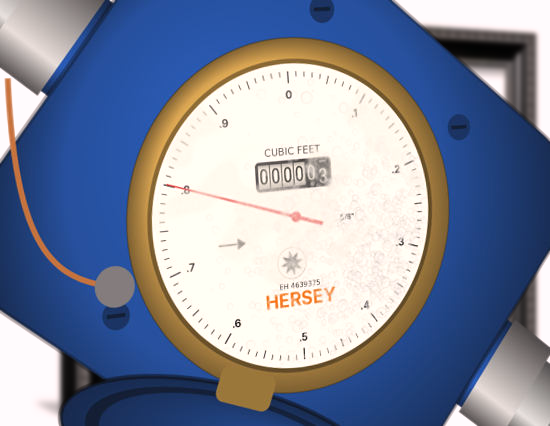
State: 2.80 ft³
